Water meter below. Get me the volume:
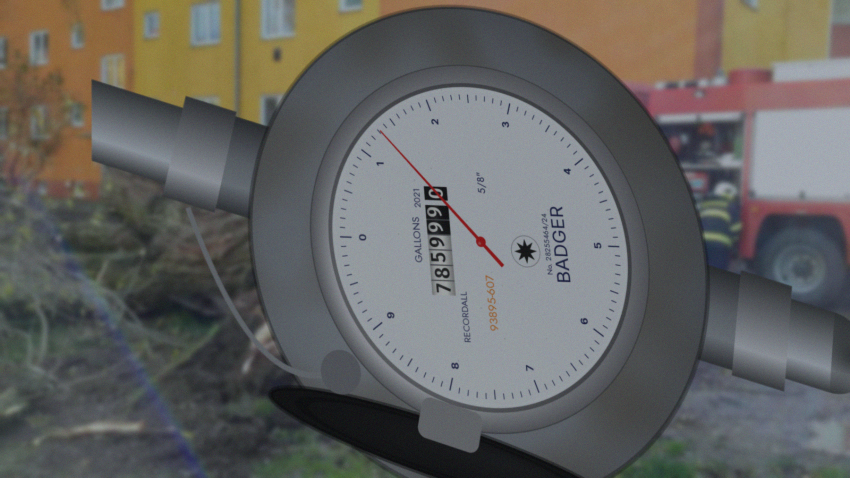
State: 7859991.3 gal
